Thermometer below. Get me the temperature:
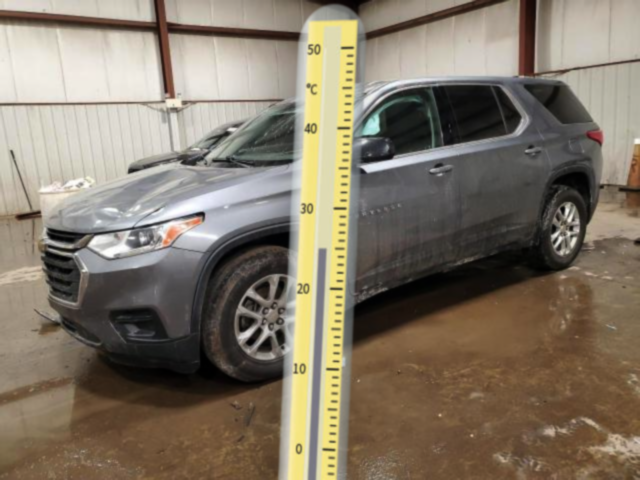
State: 25 °C
